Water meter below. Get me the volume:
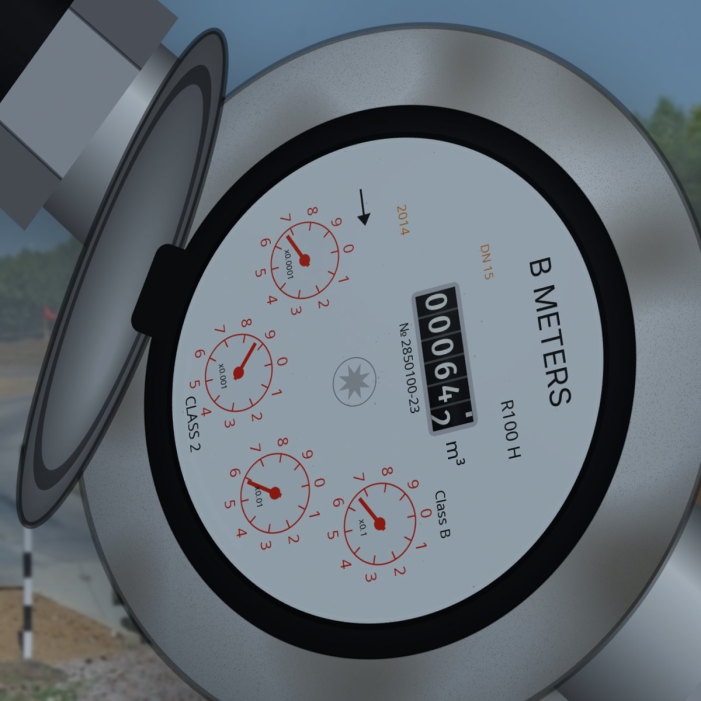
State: 641.6586 m³
